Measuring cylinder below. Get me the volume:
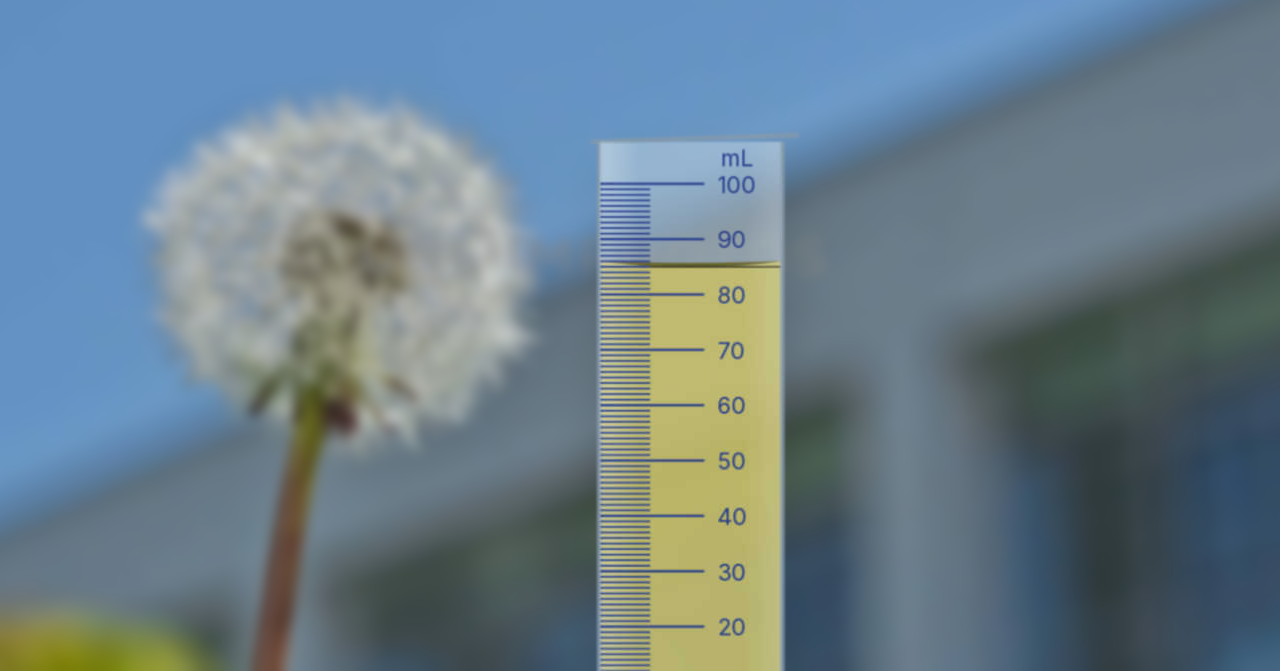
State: 85 mL
